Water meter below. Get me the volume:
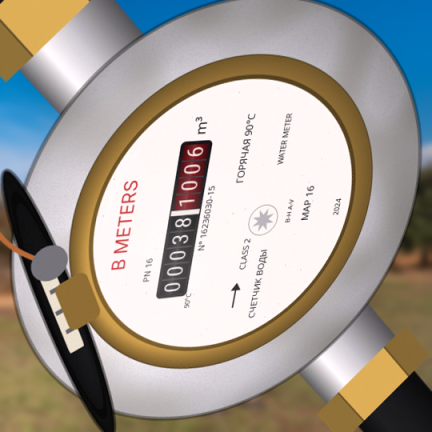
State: 38.1006 m³
